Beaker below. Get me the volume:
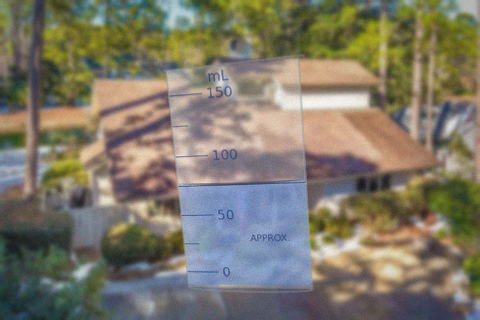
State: 75 mL
